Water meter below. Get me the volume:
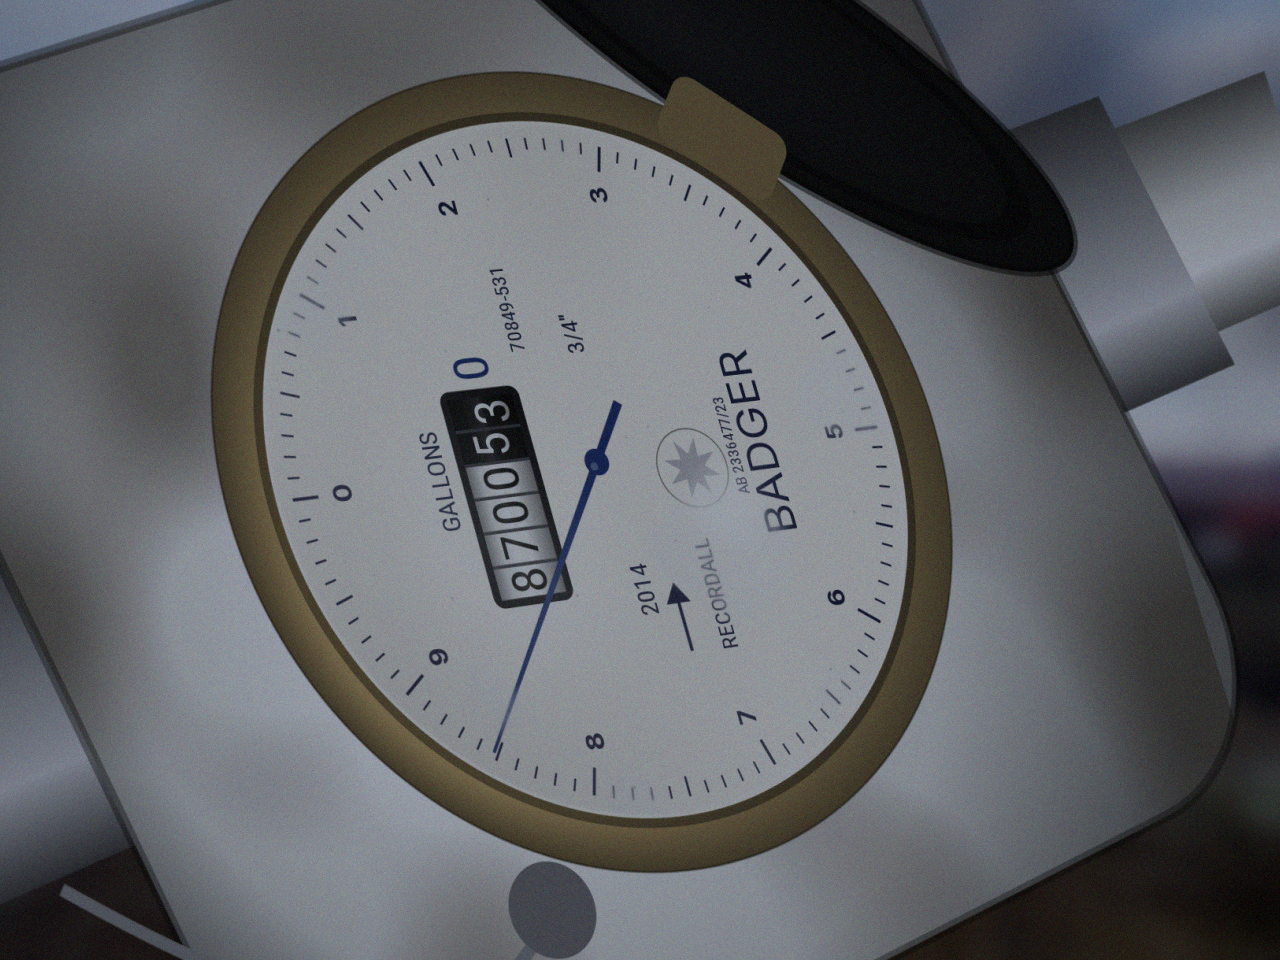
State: 8700528.5 gal
